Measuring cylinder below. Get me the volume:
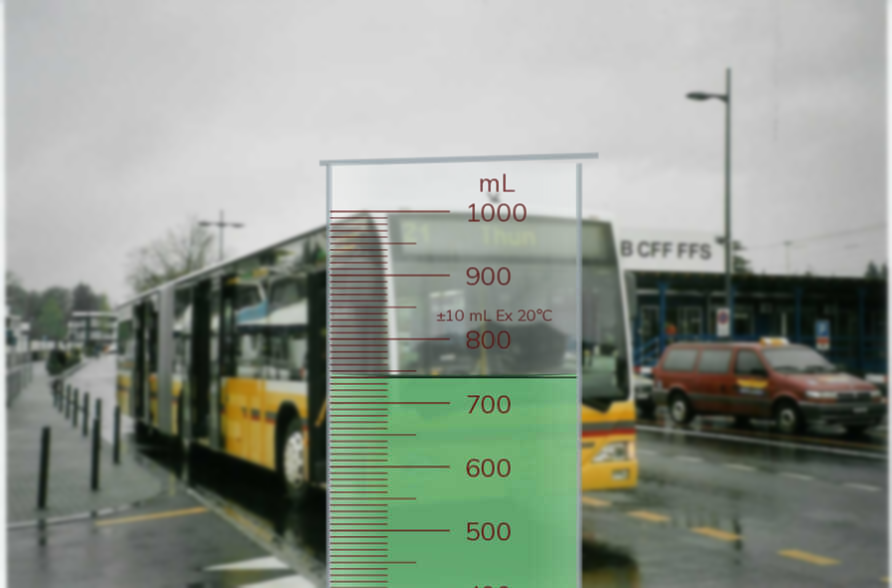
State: 740 mL
